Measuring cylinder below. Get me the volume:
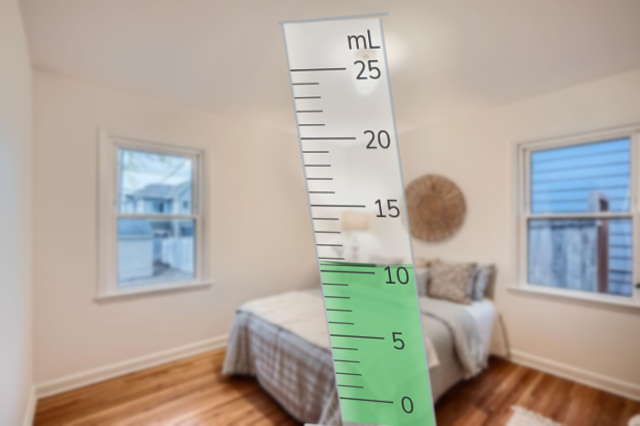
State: 10.5 mL
